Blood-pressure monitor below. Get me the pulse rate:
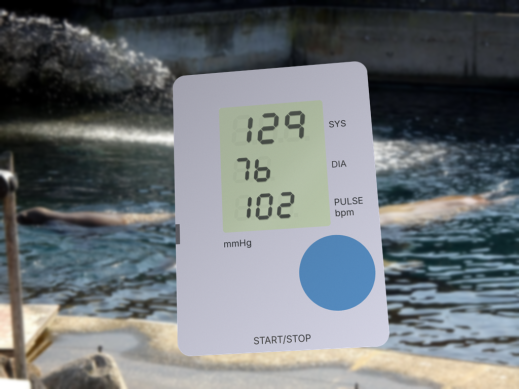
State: 102 bpm
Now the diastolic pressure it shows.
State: 76 mmHg
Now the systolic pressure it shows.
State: 129 mmHg
